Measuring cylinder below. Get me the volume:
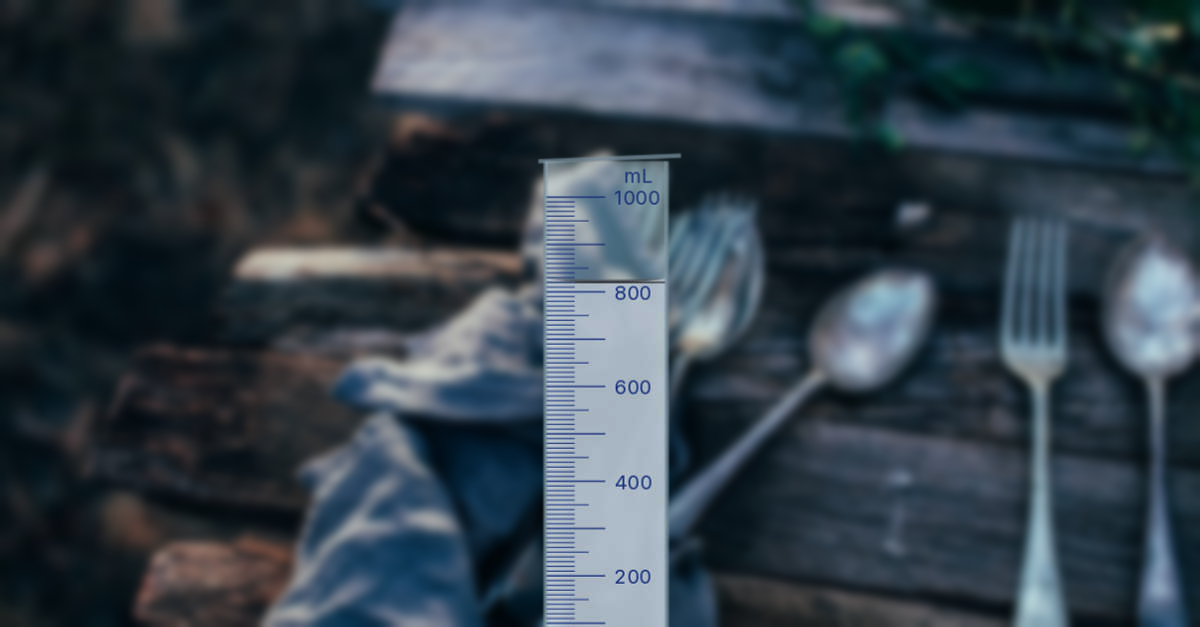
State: 820 mL
